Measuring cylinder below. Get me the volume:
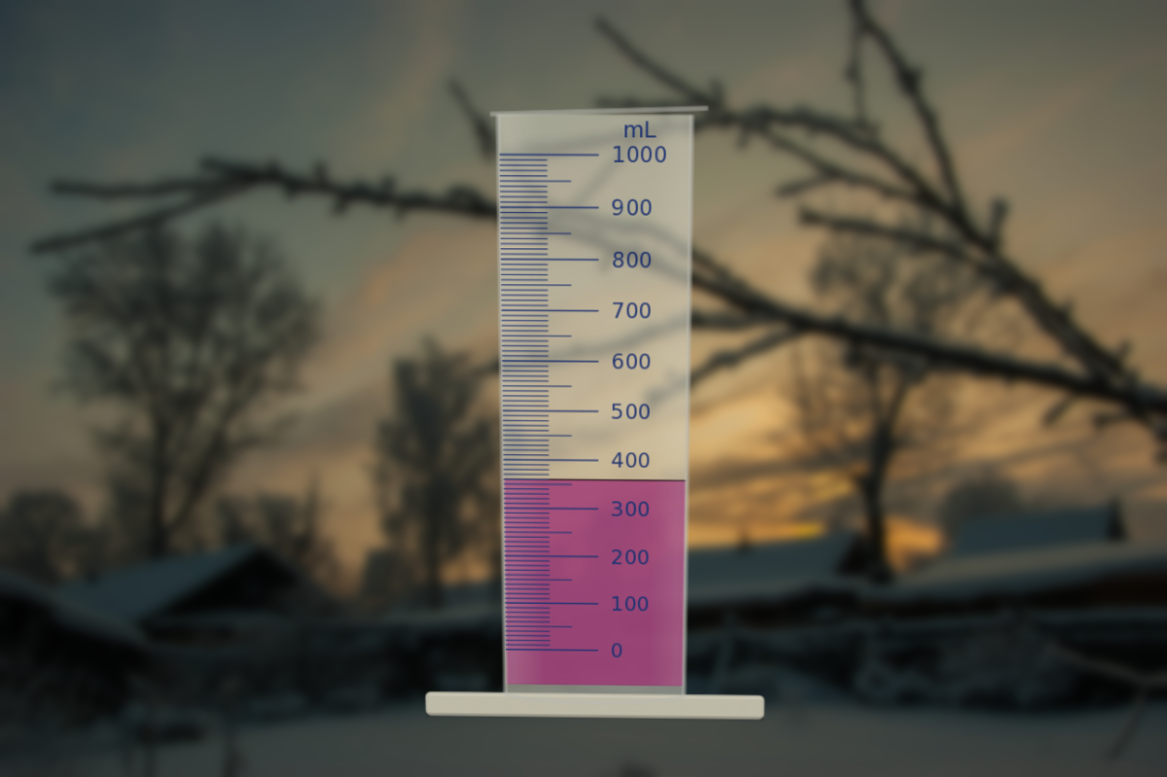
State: 360 mL
